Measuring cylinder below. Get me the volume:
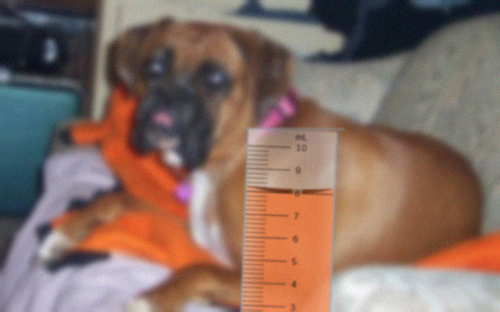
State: 8 mL
